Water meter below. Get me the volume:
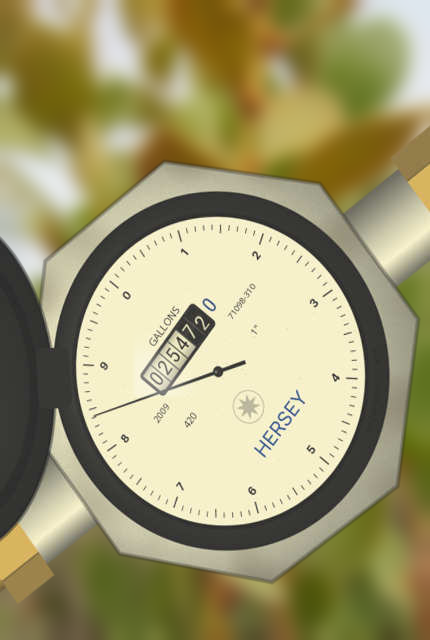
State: 254718.4 gal
